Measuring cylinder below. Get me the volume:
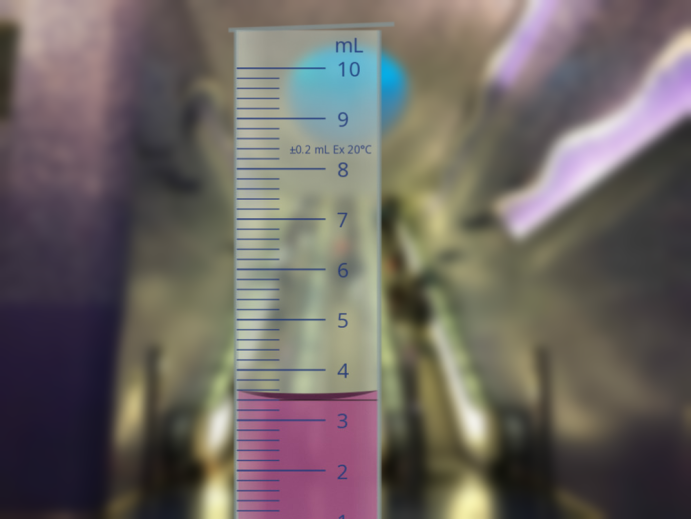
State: 3.4 mL
